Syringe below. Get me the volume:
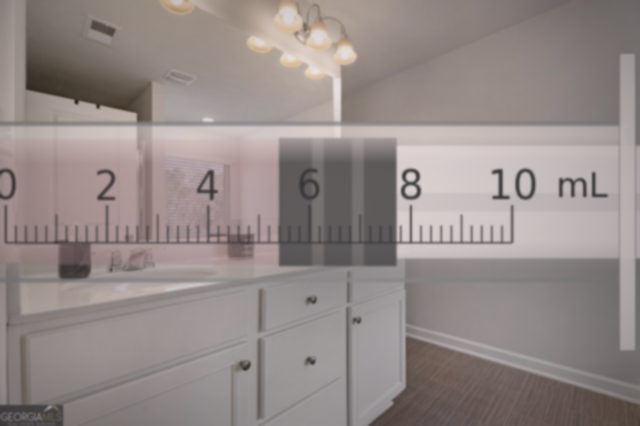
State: 5.4 mL
